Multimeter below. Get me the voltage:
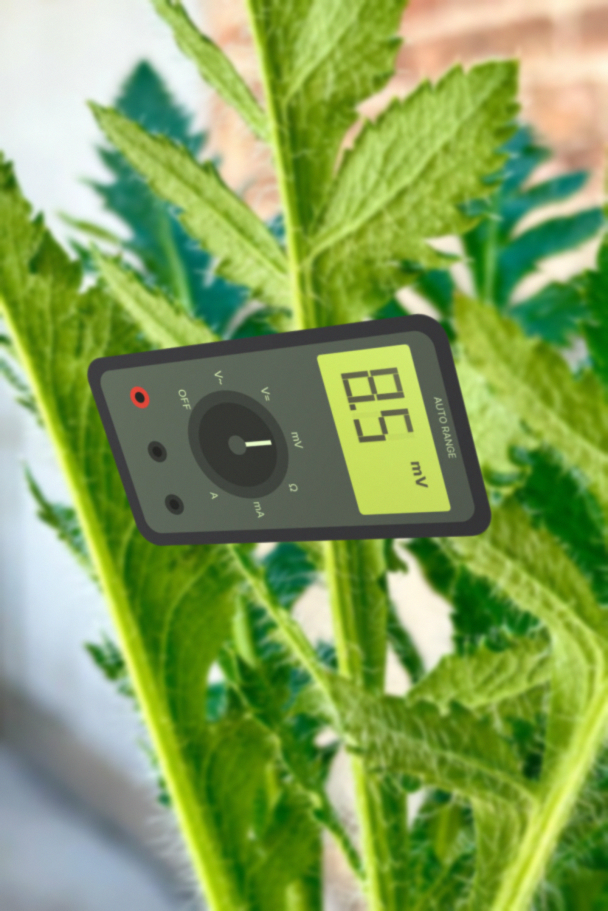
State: 8.5 mV
